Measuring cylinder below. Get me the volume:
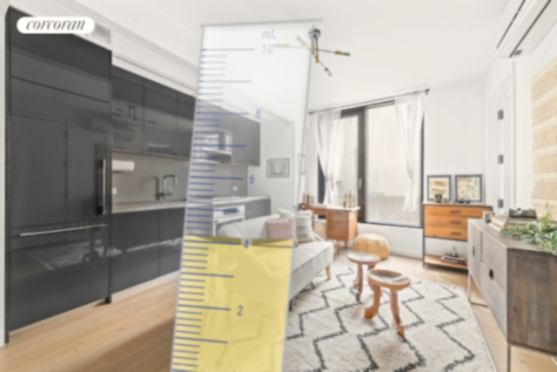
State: 4 mL
